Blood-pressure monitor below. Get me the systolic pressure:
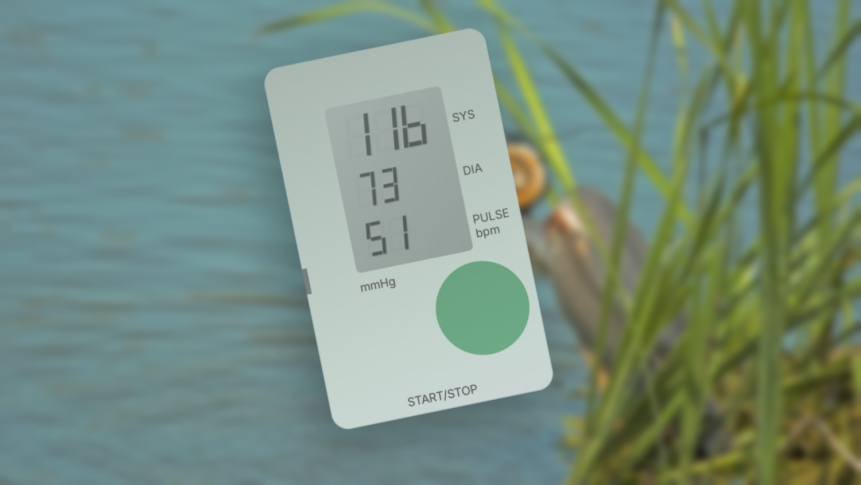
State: 116 mmHg
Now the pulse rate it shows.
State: 51 bpm
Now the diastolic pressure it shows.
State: 73 mmHg
